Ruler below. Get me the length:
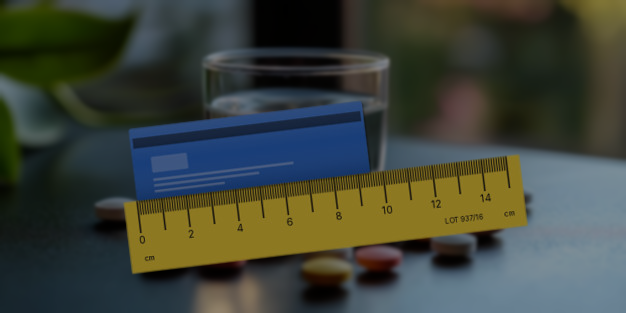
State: 9.5 cm
